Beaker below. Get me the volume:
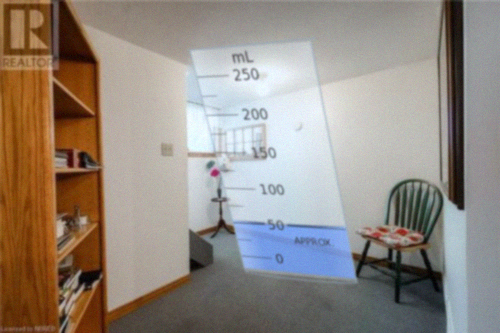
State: 50 mL
